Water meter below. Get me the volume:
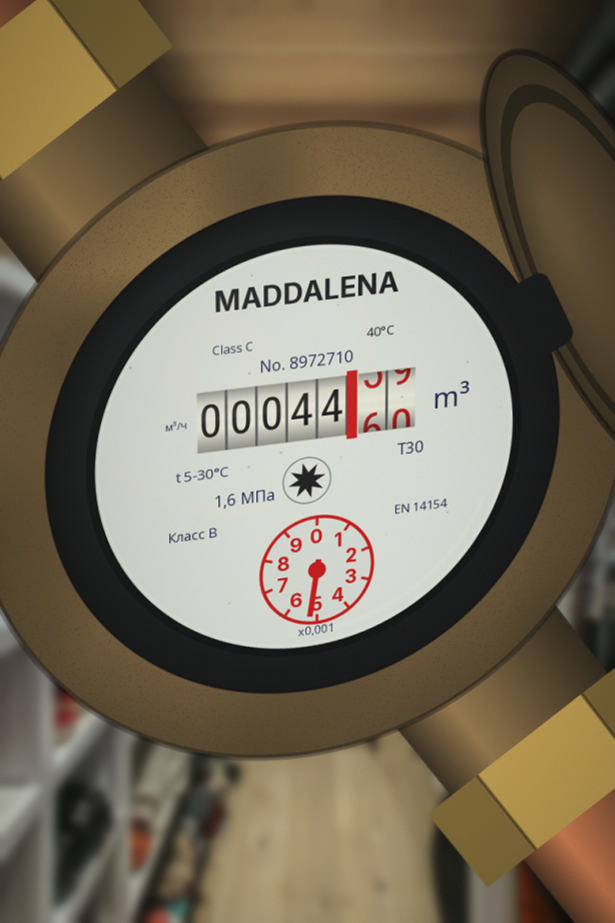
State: 44.595 m³
